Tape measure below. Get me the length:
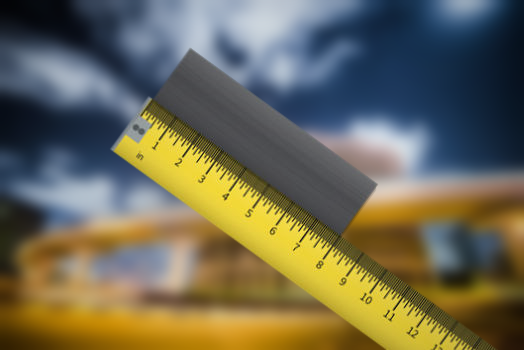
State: 8 in
